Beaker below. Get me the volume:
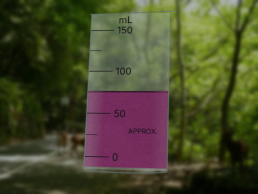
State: 75 mL
